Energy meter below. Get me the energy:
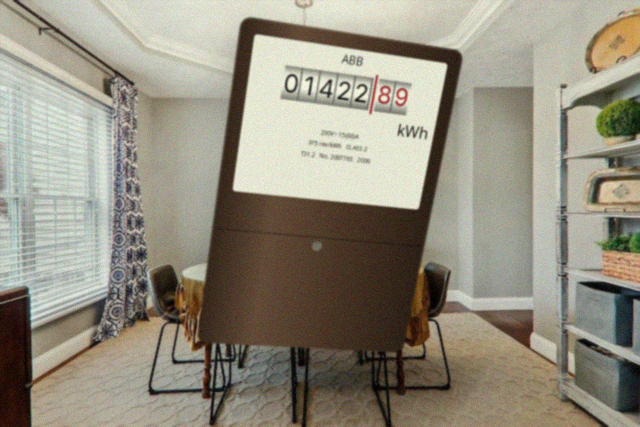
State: 1422.89 kWh
